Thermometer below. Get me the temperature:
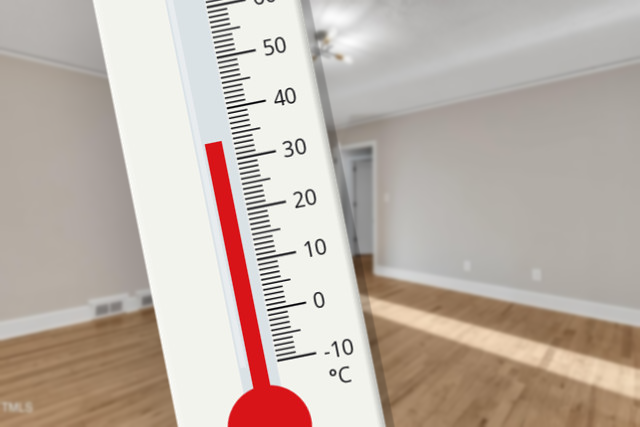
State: 34 °C
